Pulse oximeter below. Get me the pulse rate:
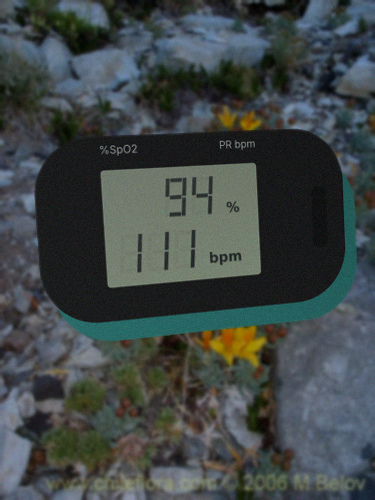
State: 111 bpm
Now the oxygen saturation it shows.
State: 94 %
